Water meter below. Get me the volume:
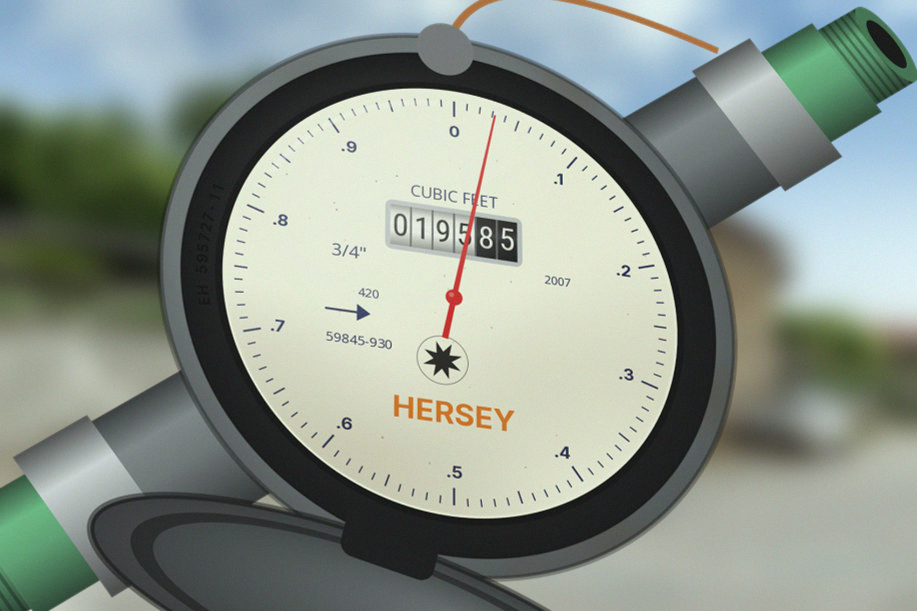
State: 19585.03 ft³
